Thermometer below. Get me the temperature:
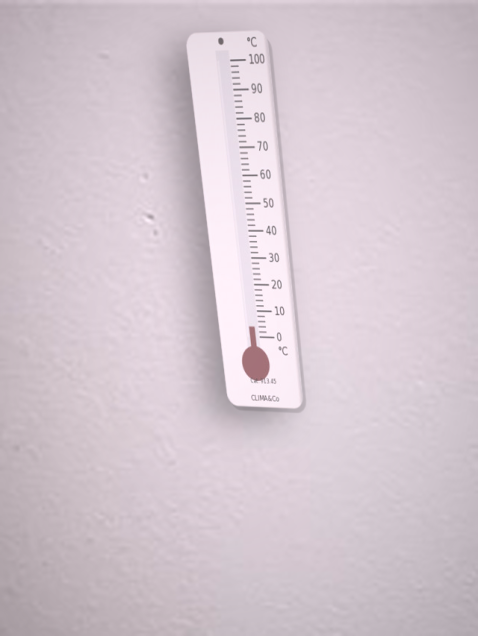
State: 4 °C
